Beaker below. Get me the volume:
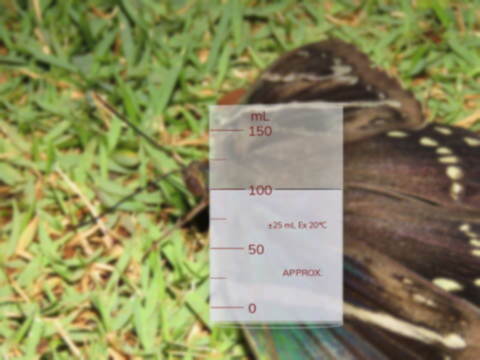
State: 100 mL
